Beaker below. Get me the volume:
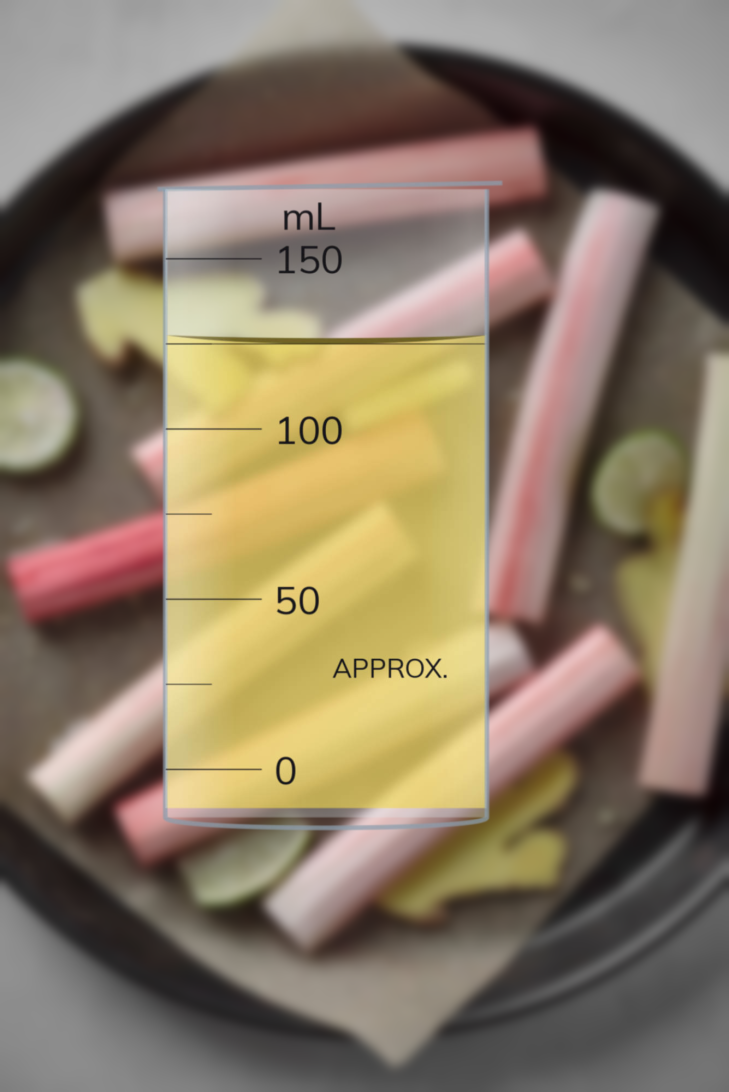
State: 125 mL
